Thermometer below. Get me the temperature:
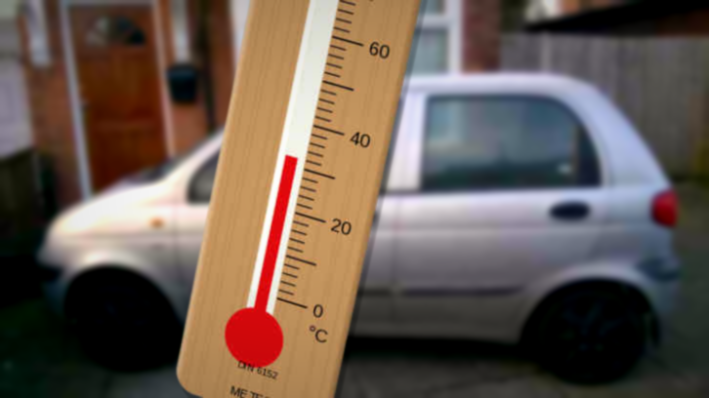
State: 32 °C
